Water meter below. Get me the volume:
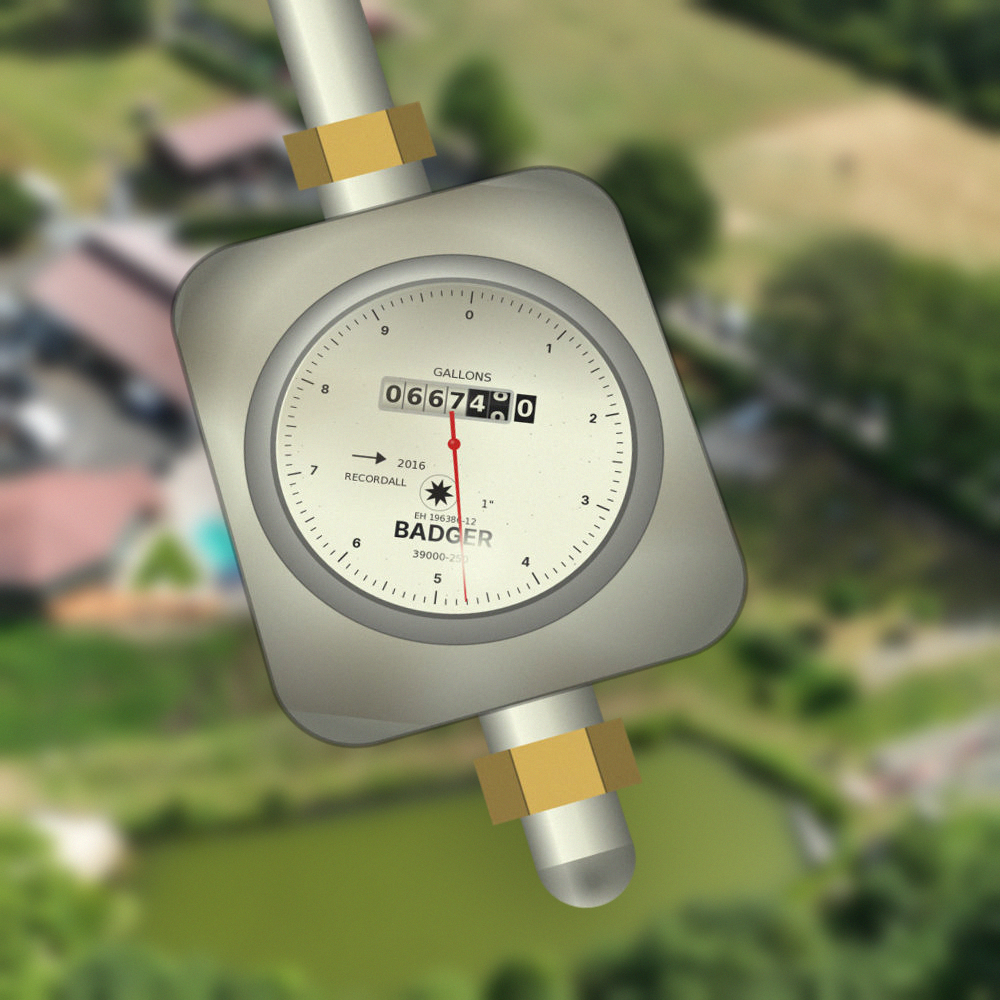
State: 667484.7 gal
